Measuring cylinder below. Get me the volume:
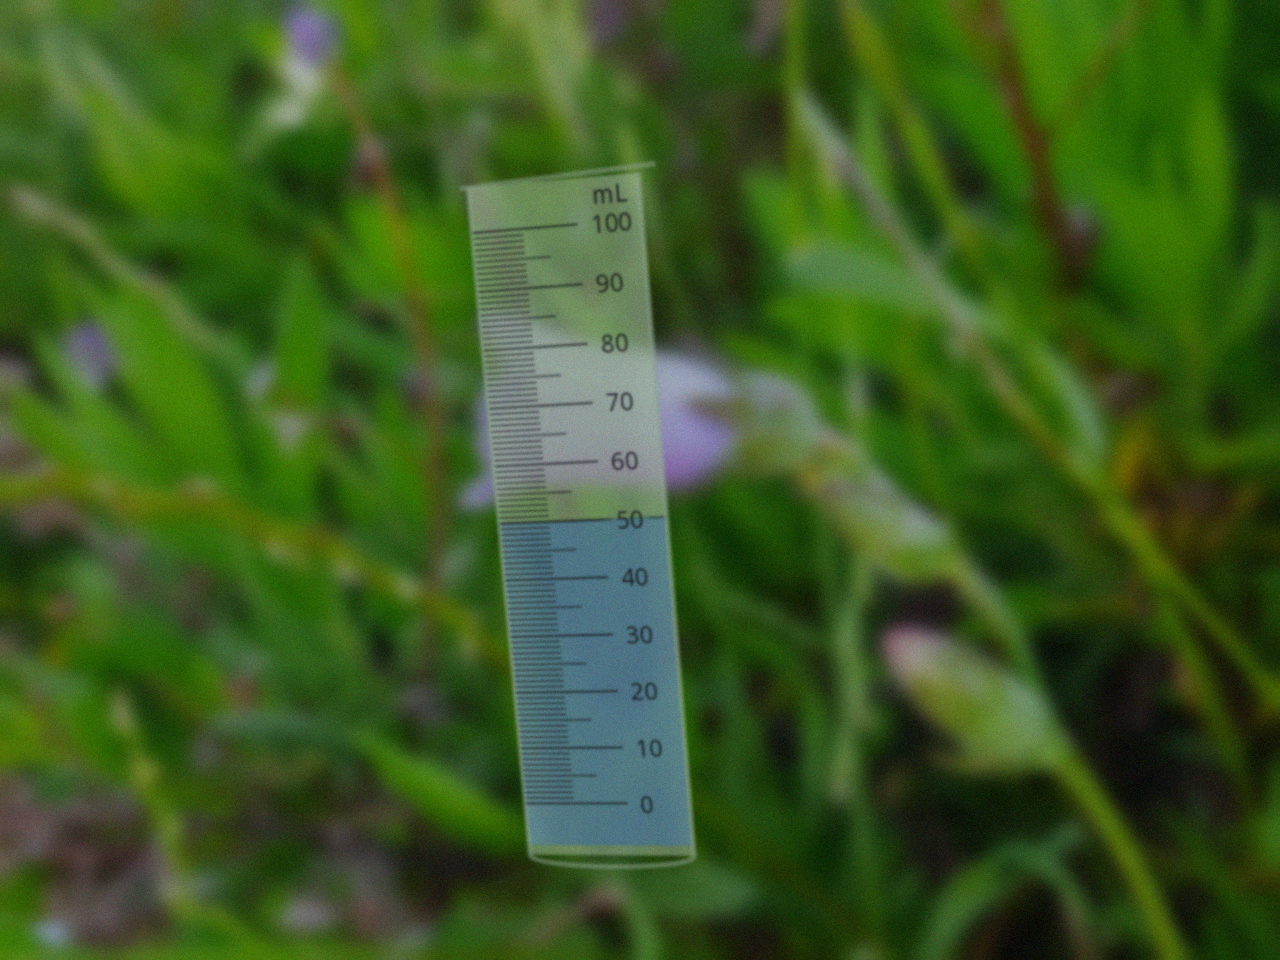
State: 50 mL
